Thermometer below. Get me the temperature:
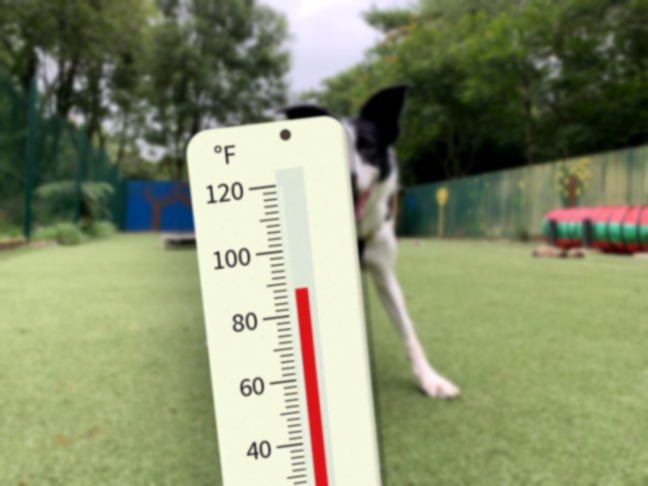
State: 88 °F
